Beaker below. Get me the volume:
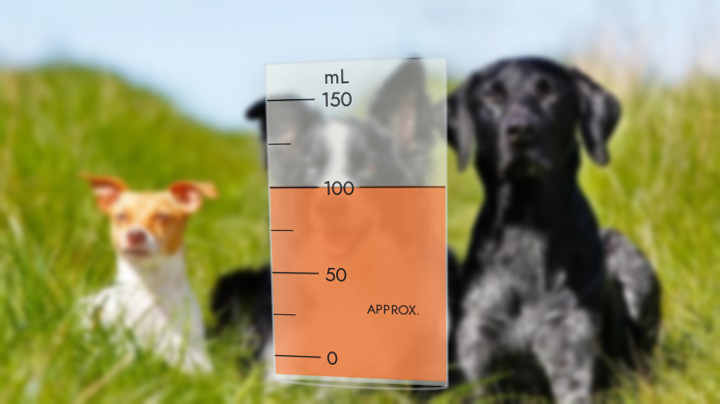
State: 100 mL
